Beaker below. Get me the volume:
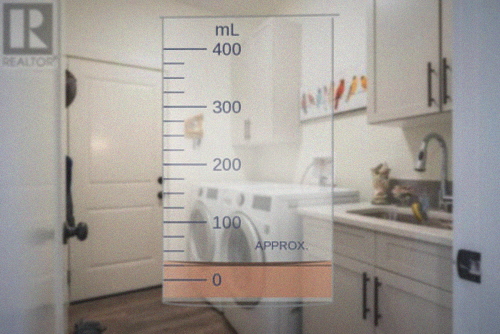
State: 25 mL
